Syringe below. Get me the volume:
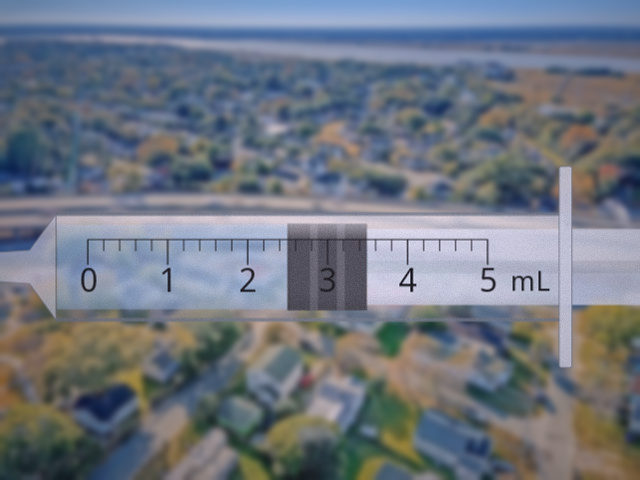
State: 2.5 mL
